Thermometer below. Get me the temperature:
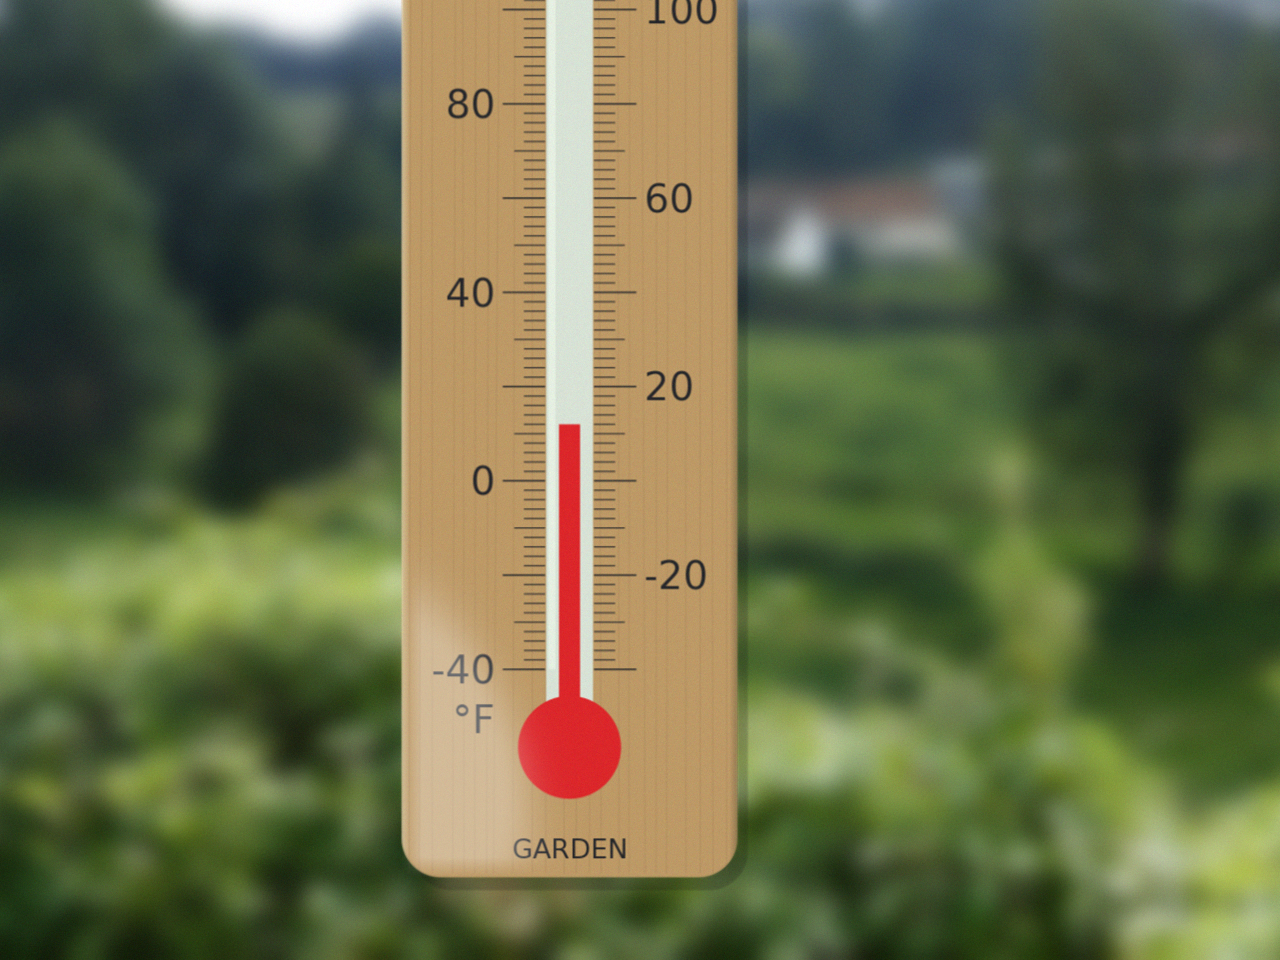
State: 12 °F
